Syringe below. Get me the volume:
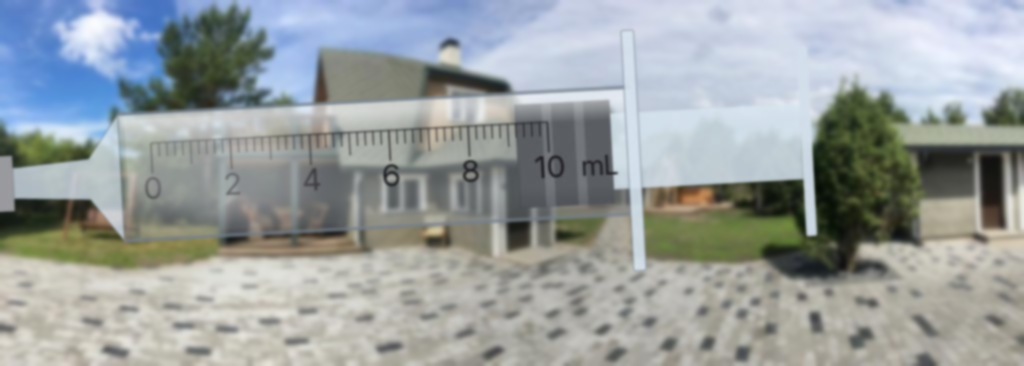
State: 9.2 mL
